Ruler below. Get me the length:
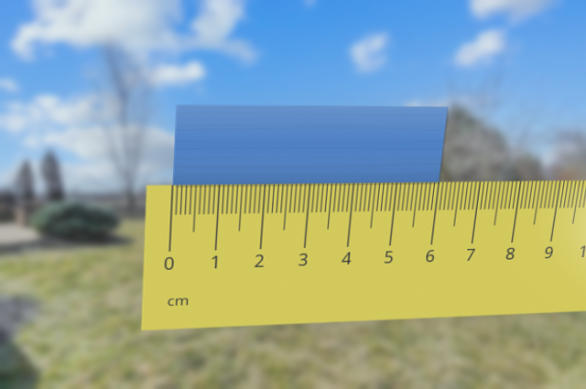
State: 6 cm
